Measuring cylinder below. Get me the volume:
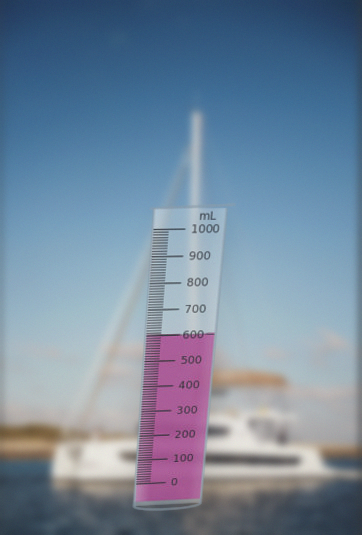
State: 600 mL
